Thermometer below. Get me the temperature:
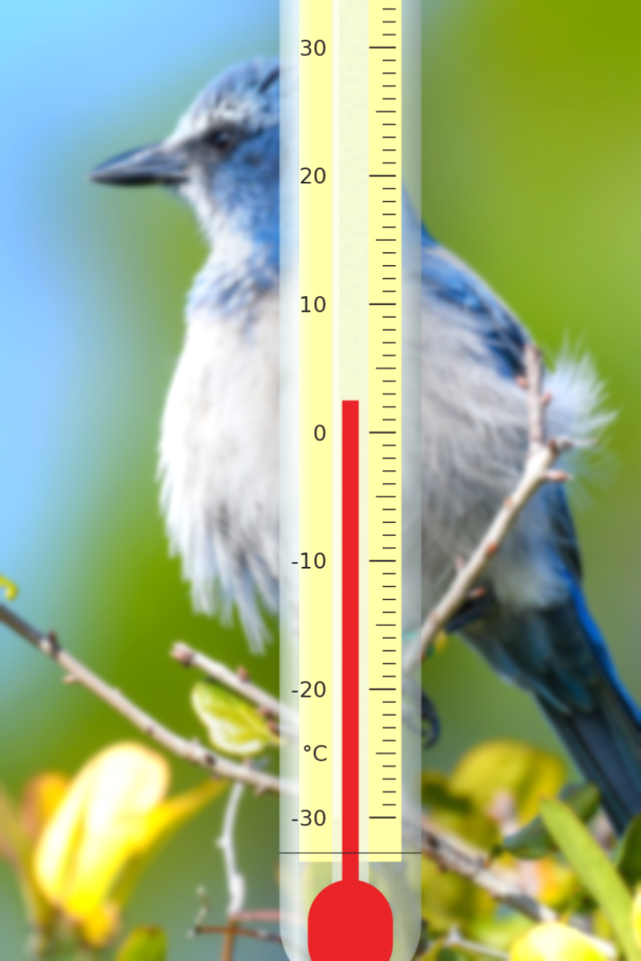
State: 2.5 °C
